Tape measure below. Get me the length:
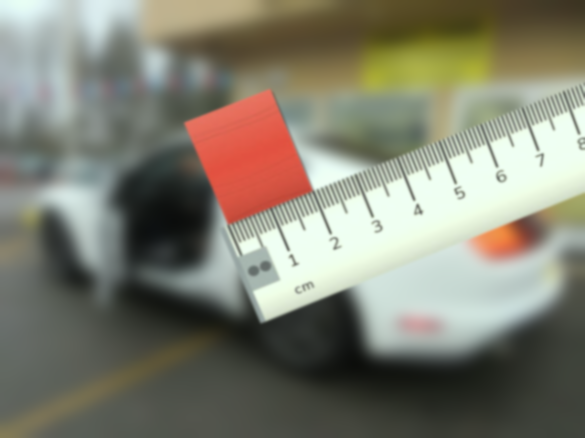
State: 2 cm
